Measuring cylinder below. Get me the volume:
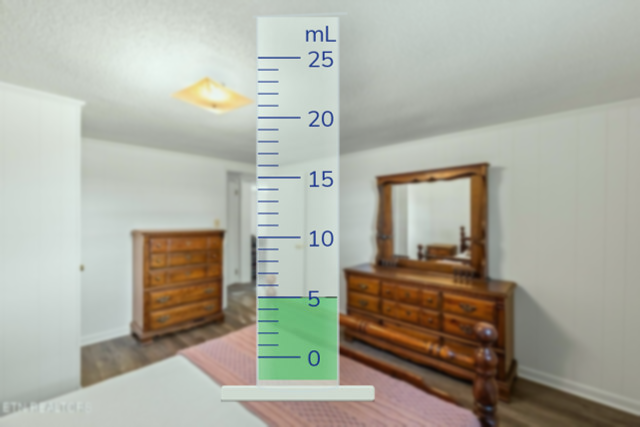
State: 5 mL
